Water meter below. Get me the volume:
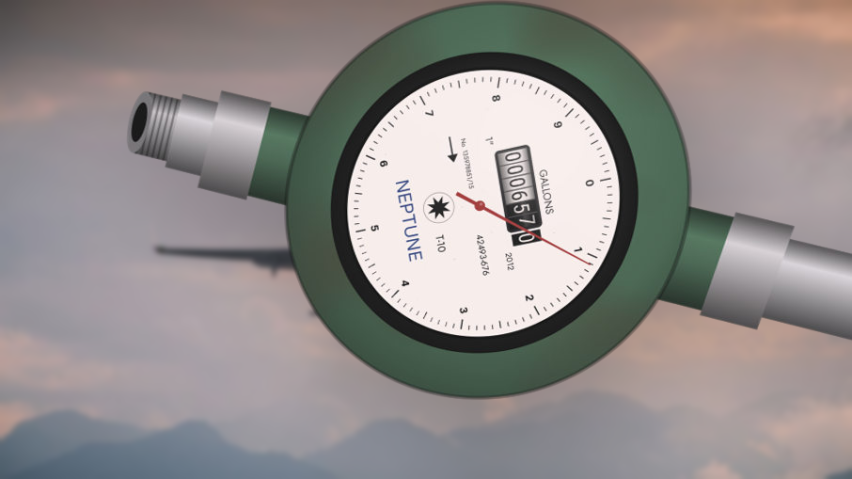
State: 6571.1 gal
